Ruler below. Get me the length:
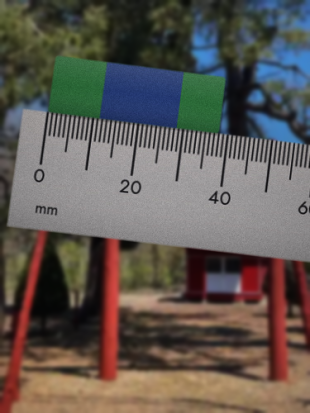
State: 38 mm
